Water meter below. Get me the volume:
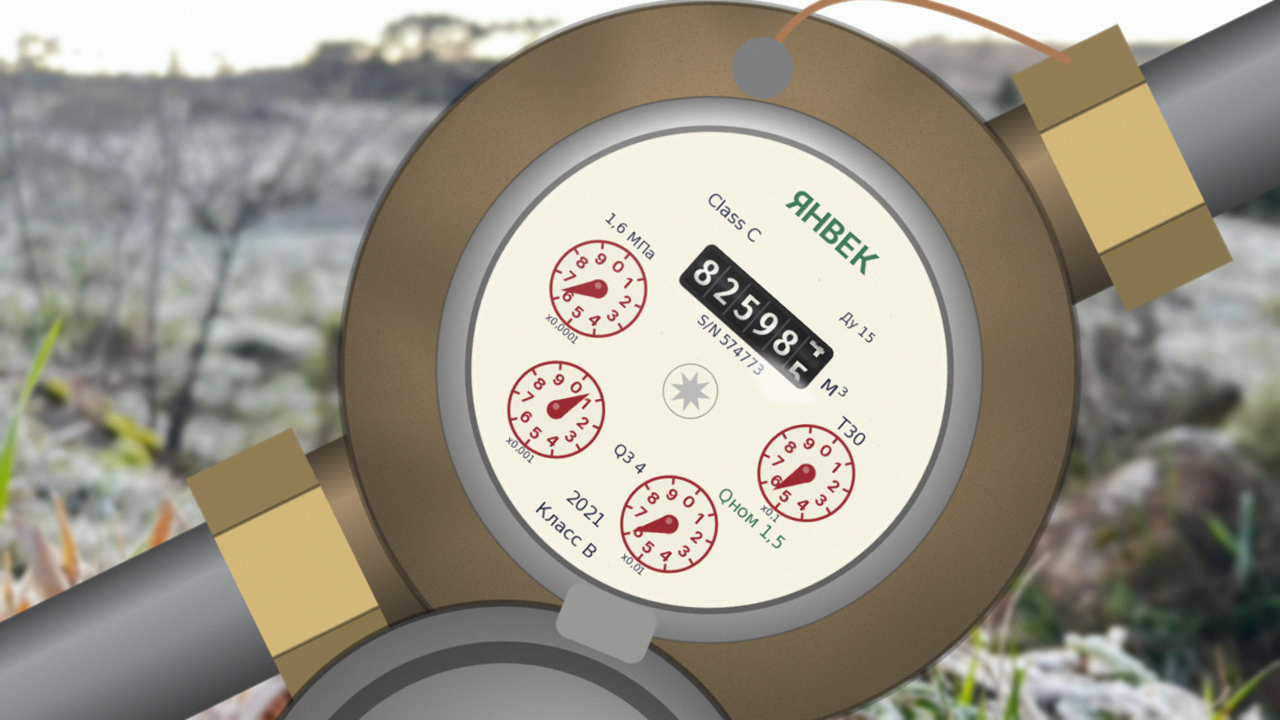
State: 825984.5606 m³
